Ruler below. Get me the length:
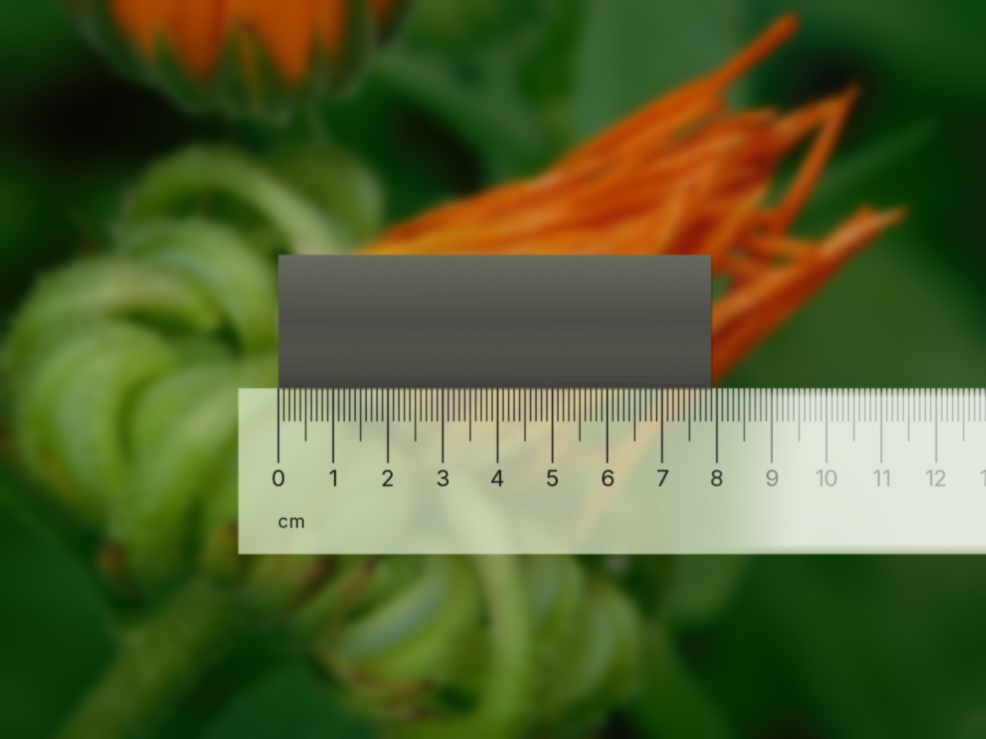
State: 7.9 cm
